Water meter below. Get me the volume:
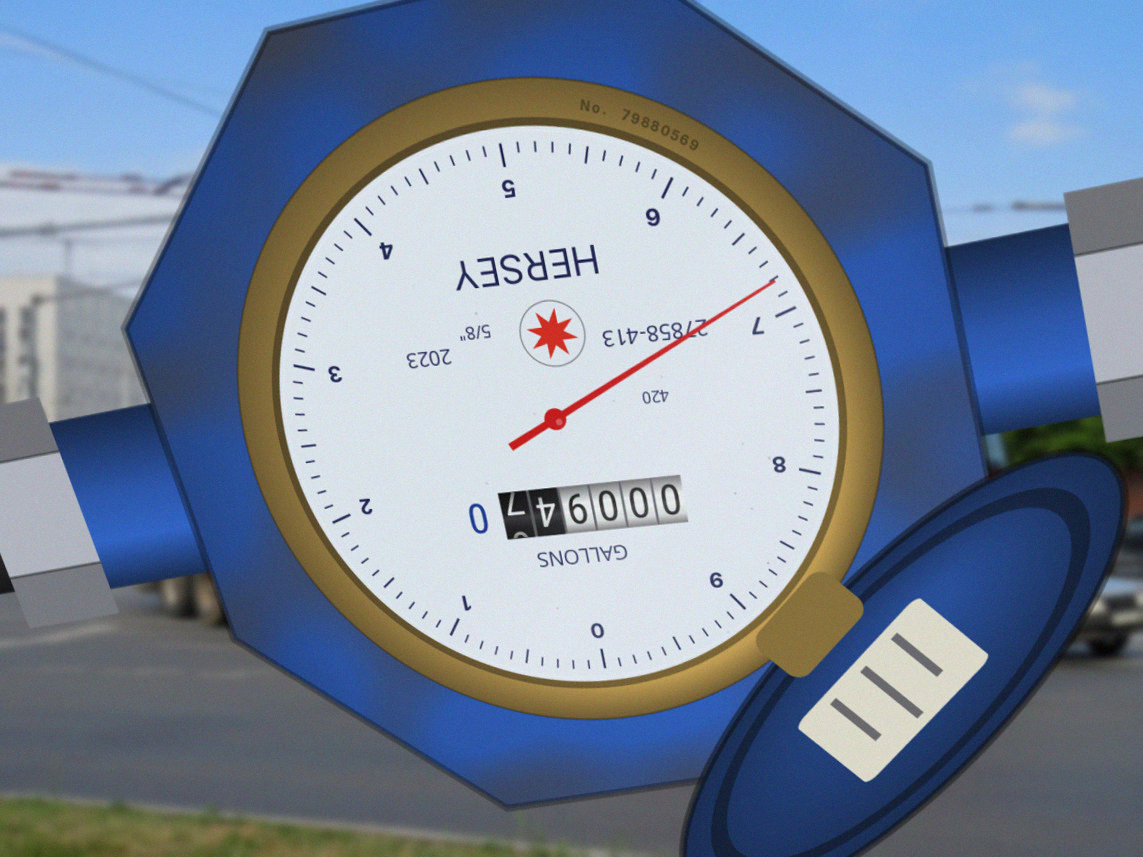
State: 9466.8 gal
